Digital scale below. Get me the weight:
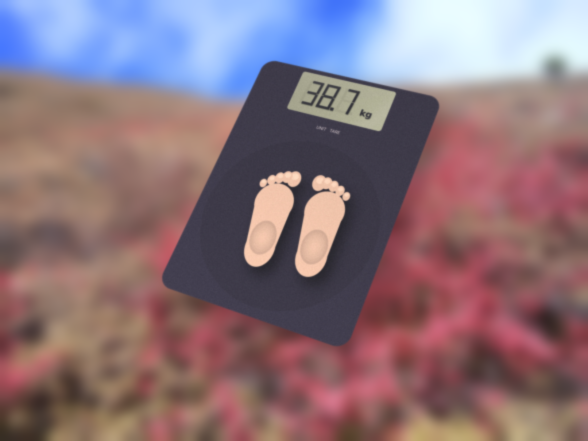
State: 38.7 kg
